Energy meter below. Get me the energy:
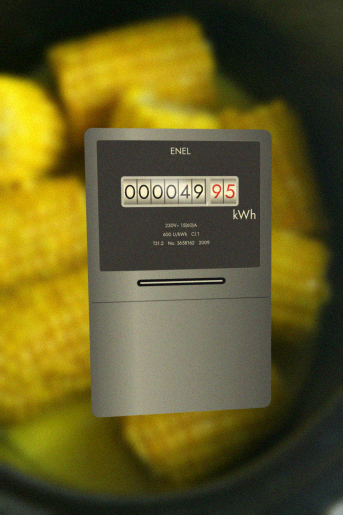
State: 49.95 kWh
